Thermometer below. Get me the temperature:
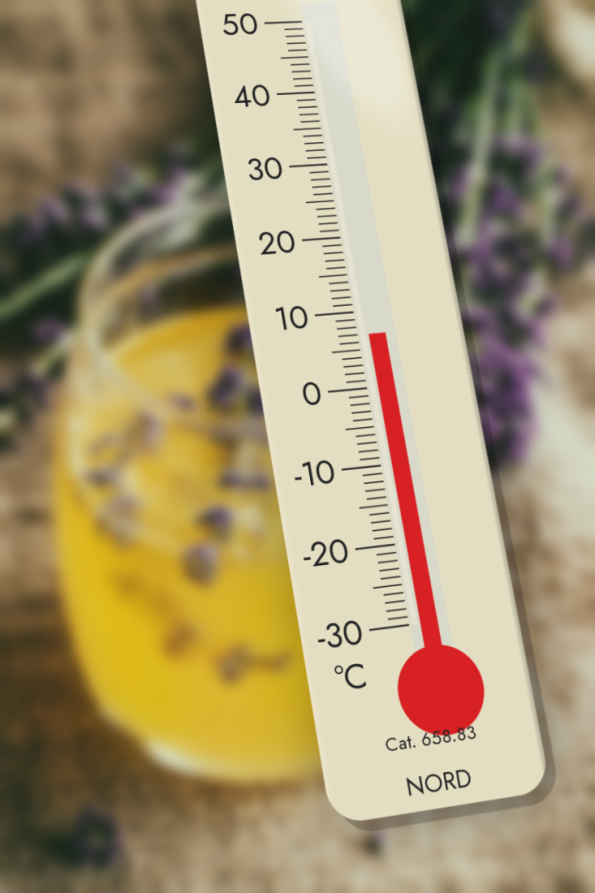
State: 7 °C
